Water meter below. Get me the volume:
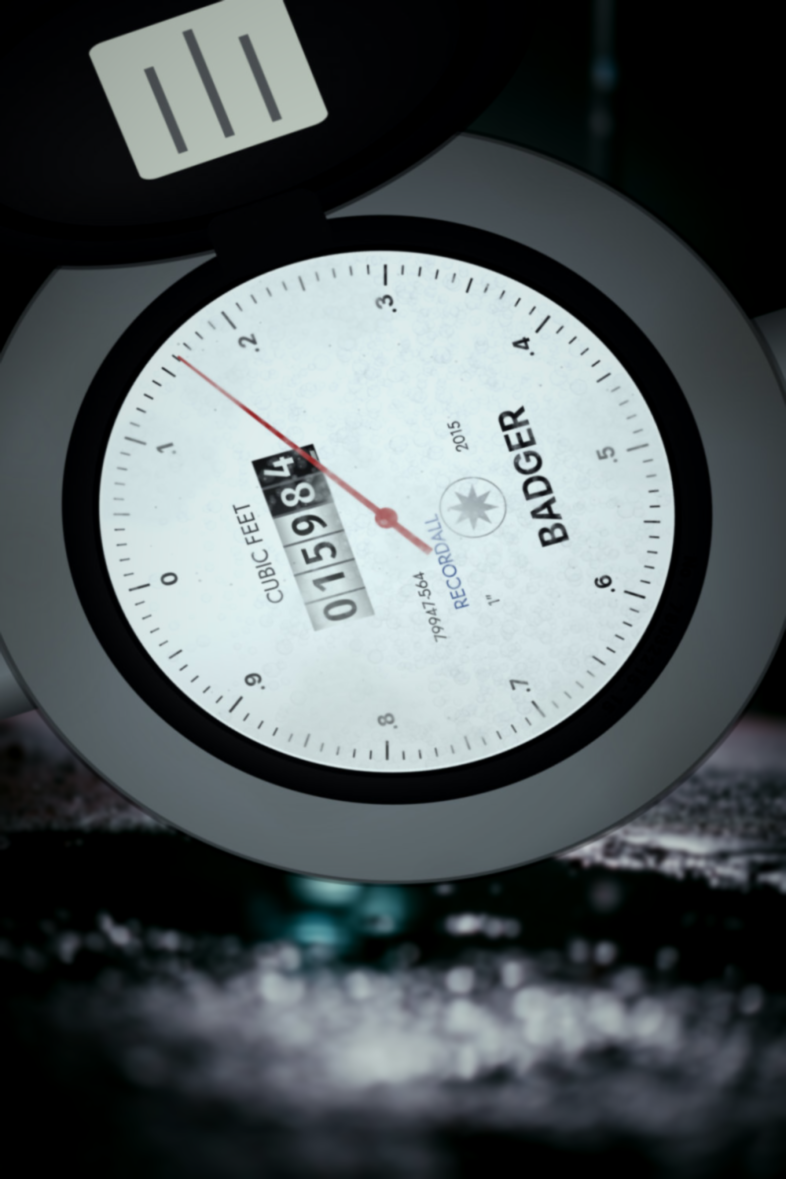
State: 15984.16 ft³
